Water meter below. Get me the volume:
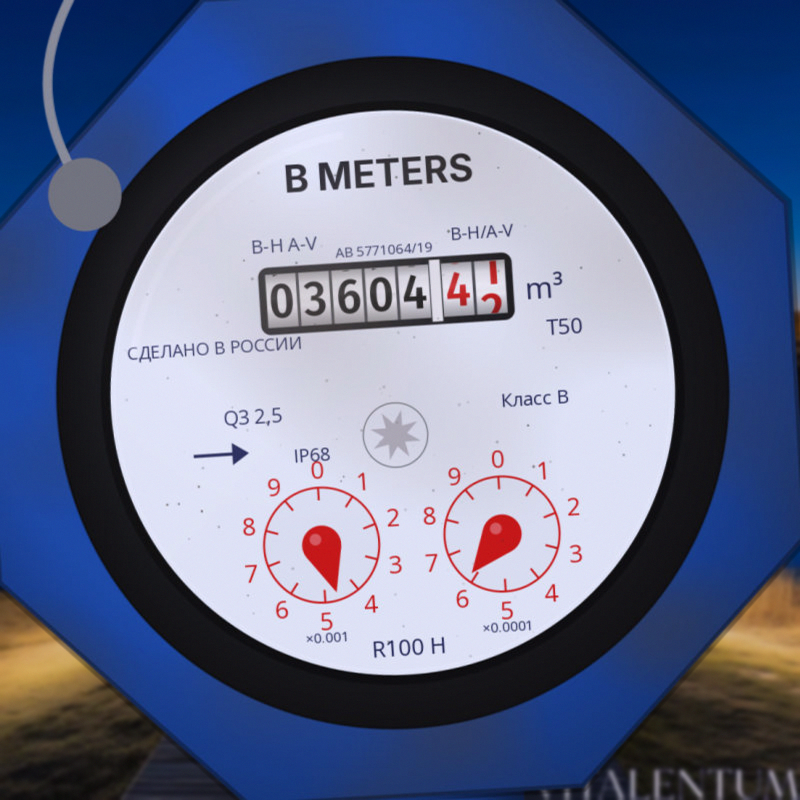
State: 3604.4146 m³
